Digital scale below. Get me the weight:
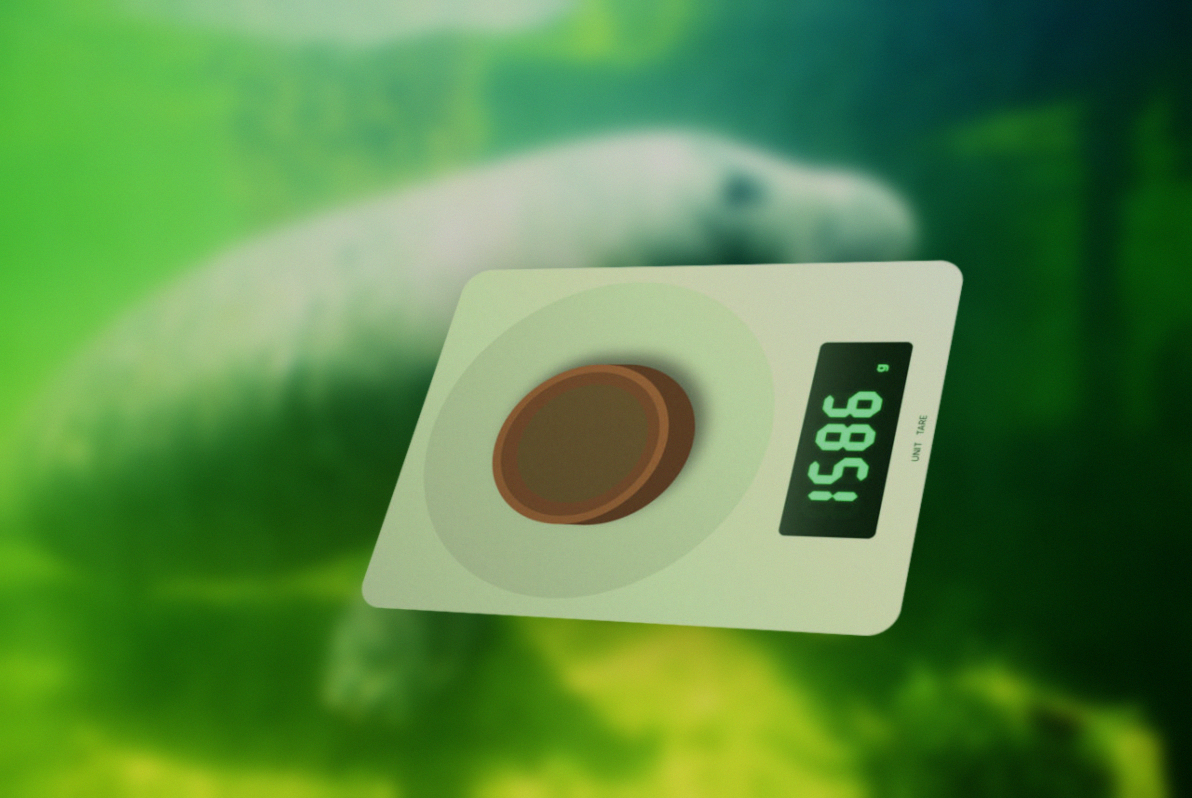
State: 1586 g
